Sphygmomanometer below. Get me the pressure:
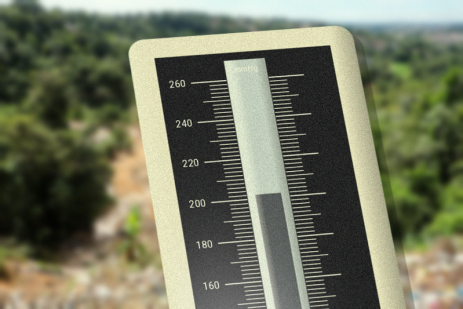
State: 202 mmHg
